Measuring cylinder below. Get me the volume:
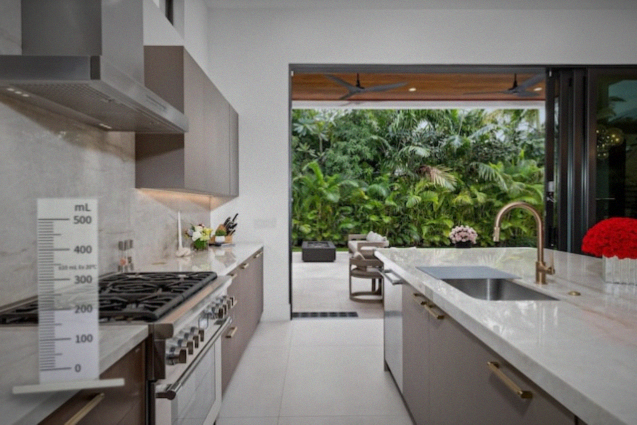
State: 200 mL
